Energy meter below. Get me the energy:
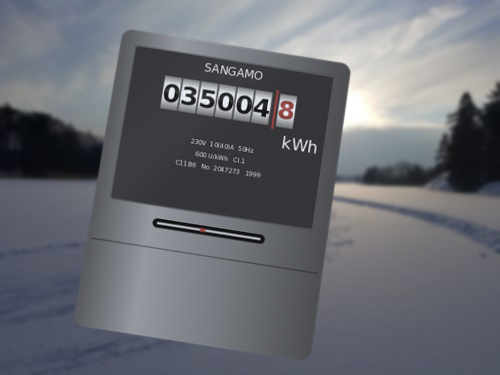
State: 35004.8 kWh
